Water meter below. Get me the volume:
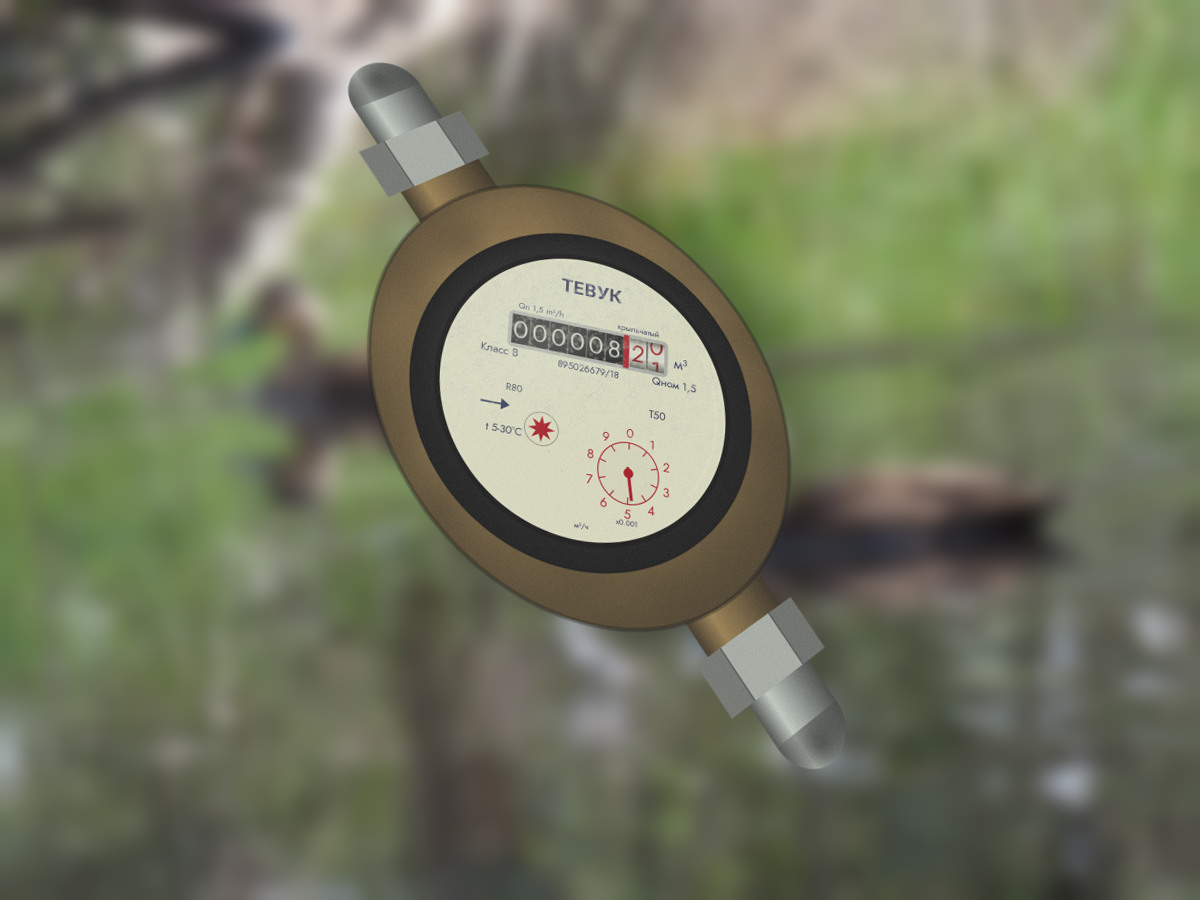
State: 8.204 m³
